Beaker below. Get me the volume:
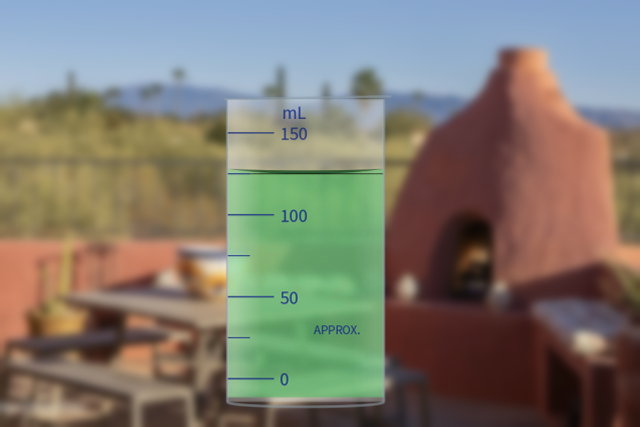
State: 125 mL
